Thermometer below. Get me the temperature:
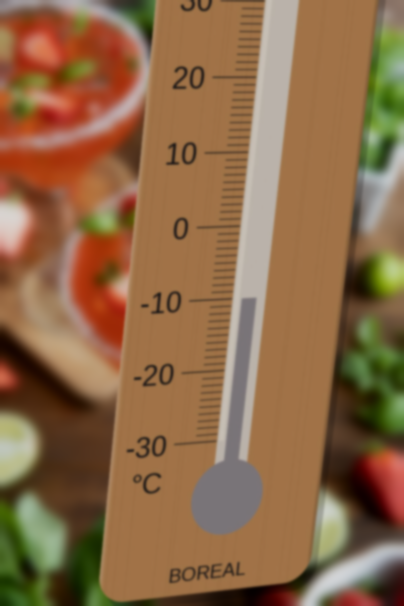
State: -10 °C
